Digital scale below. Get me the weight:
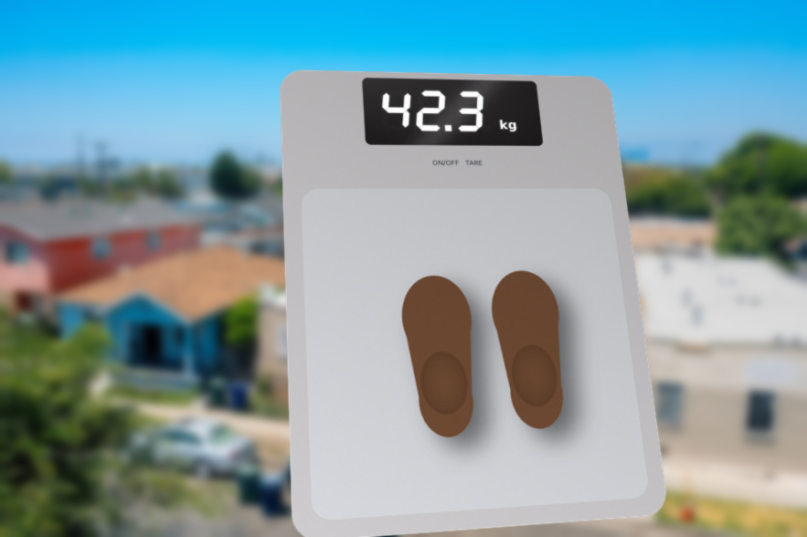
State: 42.3 kg
